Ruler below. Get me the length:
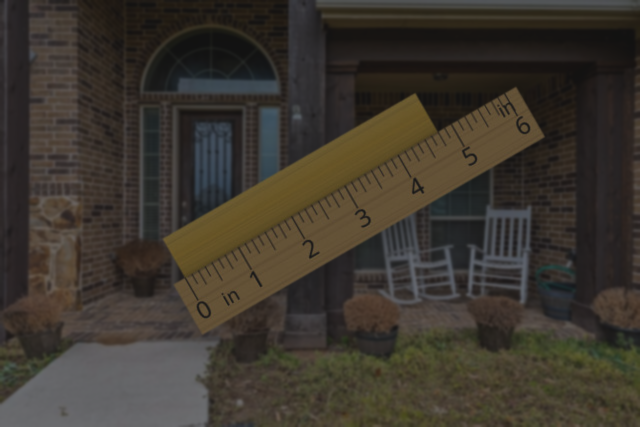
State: 4.75 in
